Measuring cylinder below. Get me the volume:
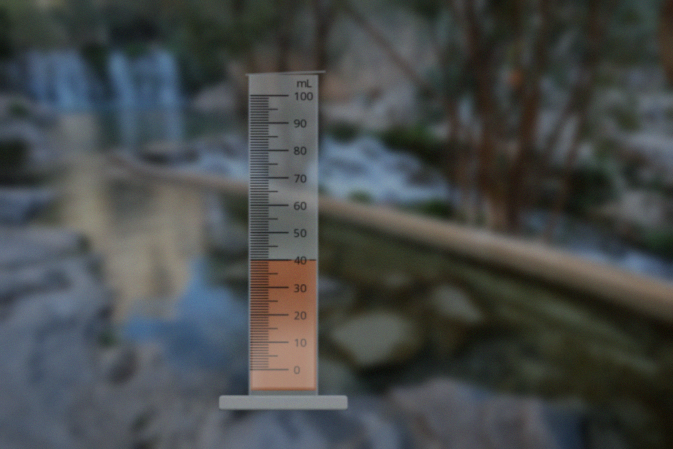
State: 40 mL
